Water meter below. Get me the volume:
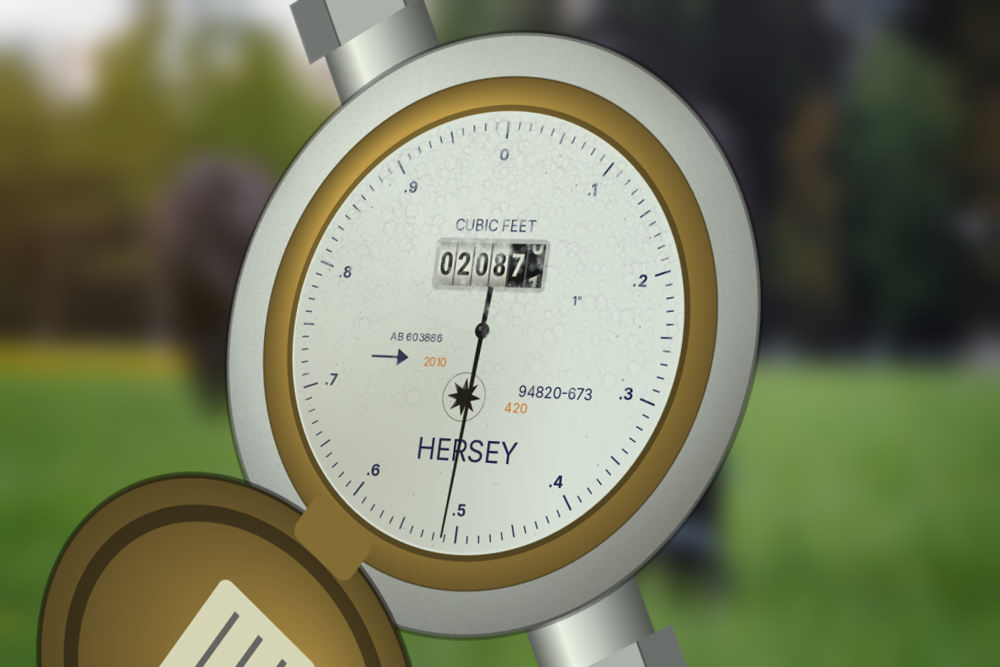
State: 20870.51 ft³
